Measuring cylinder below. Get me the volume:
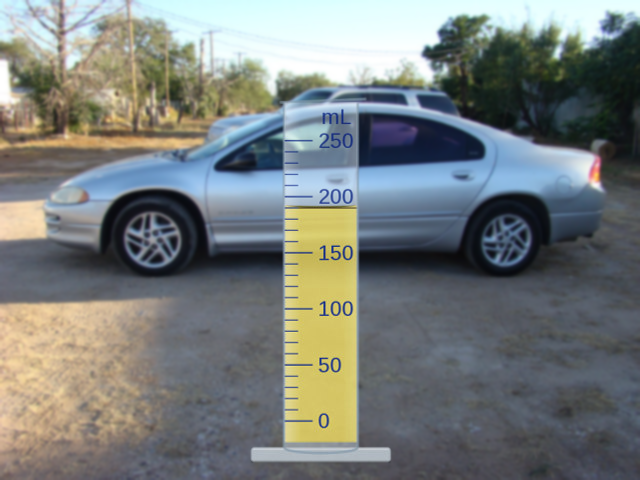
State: 190 mL
